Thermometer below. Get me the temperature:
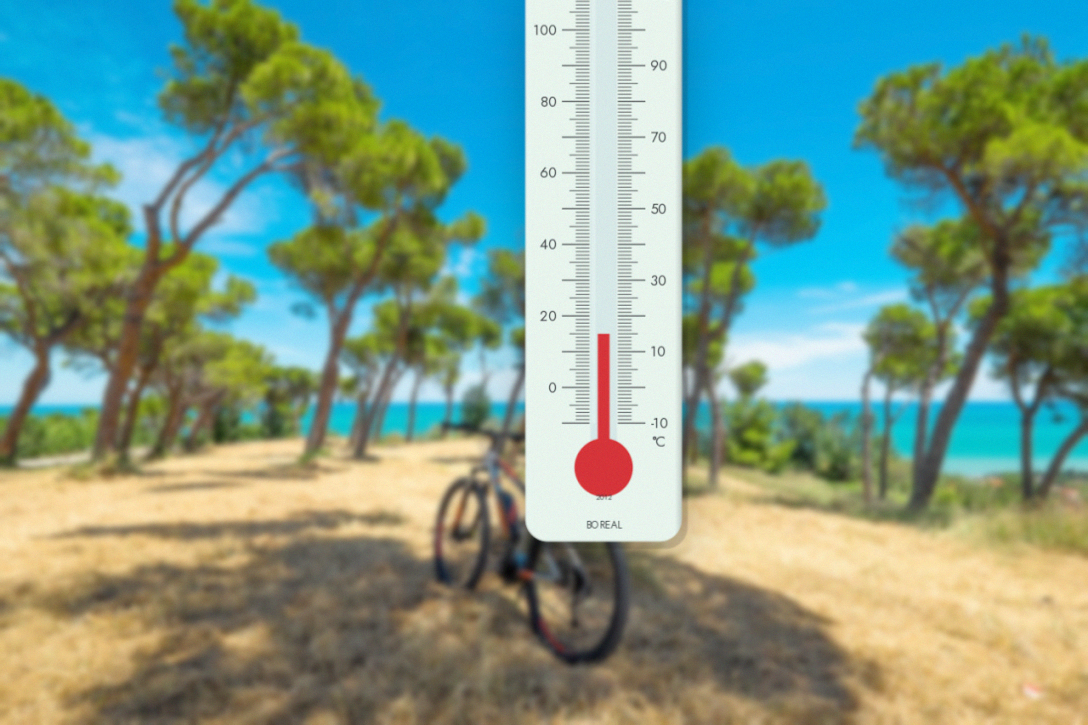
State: 15 °C
